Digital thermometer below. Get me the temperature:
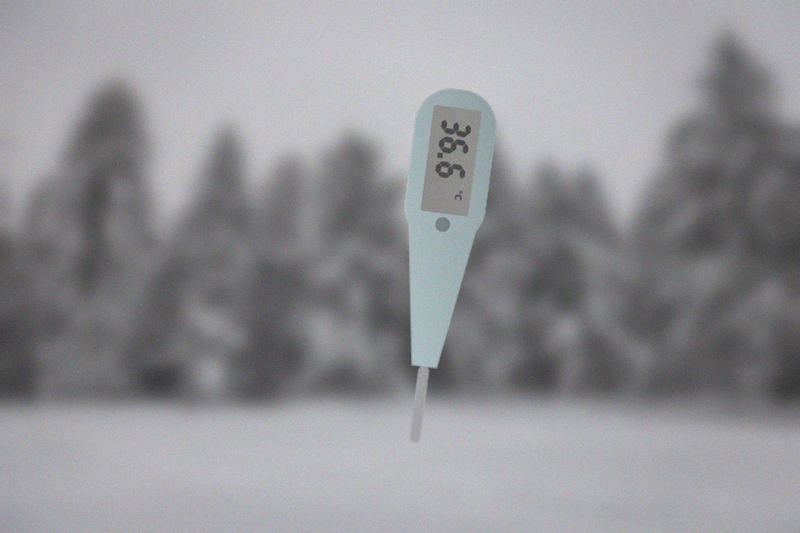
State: 36.6 °C
